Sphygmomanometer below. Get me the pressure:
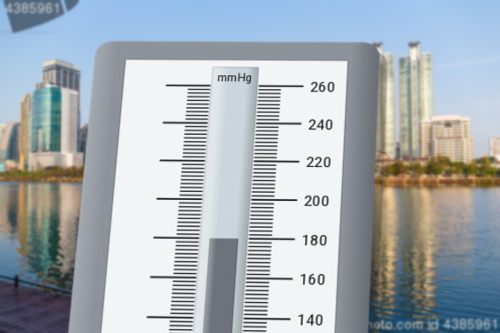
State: 180 mmHg
